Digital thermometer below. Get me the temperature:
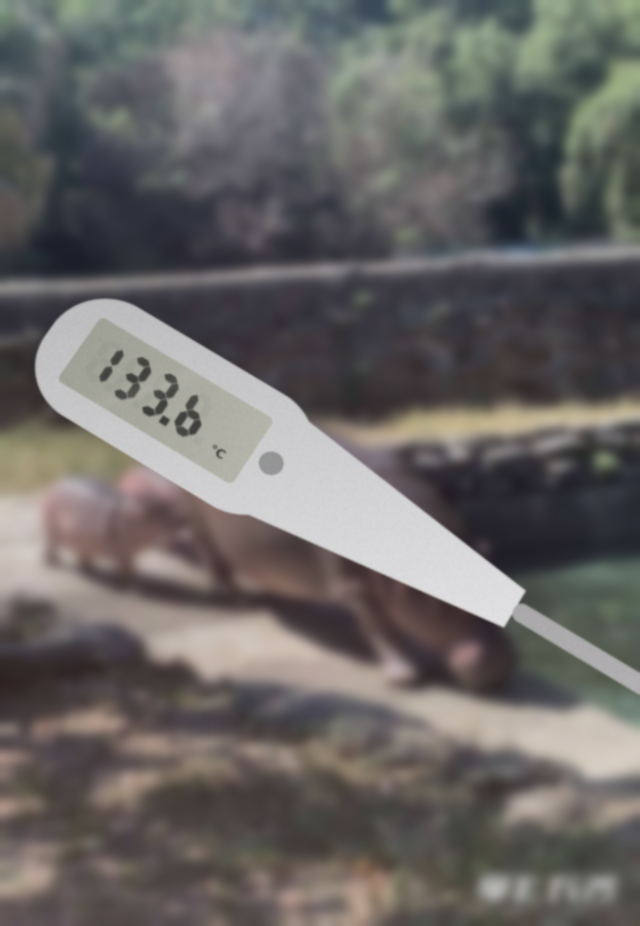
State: 133.6 °C
